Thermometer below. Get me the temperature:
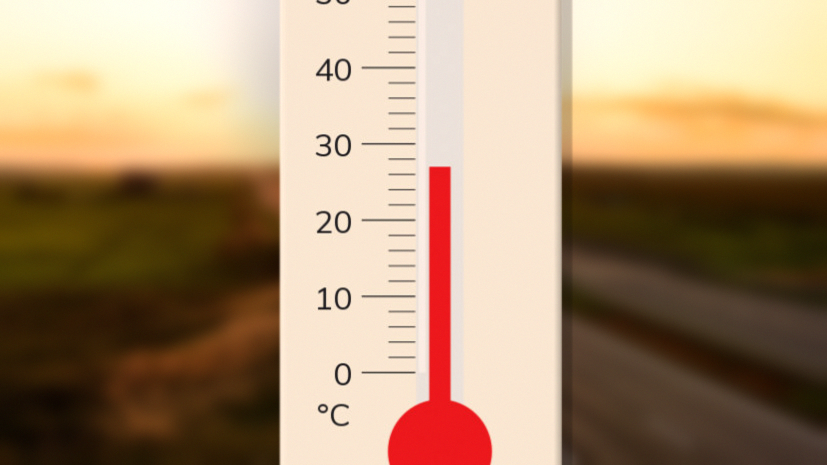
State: 27 °C
